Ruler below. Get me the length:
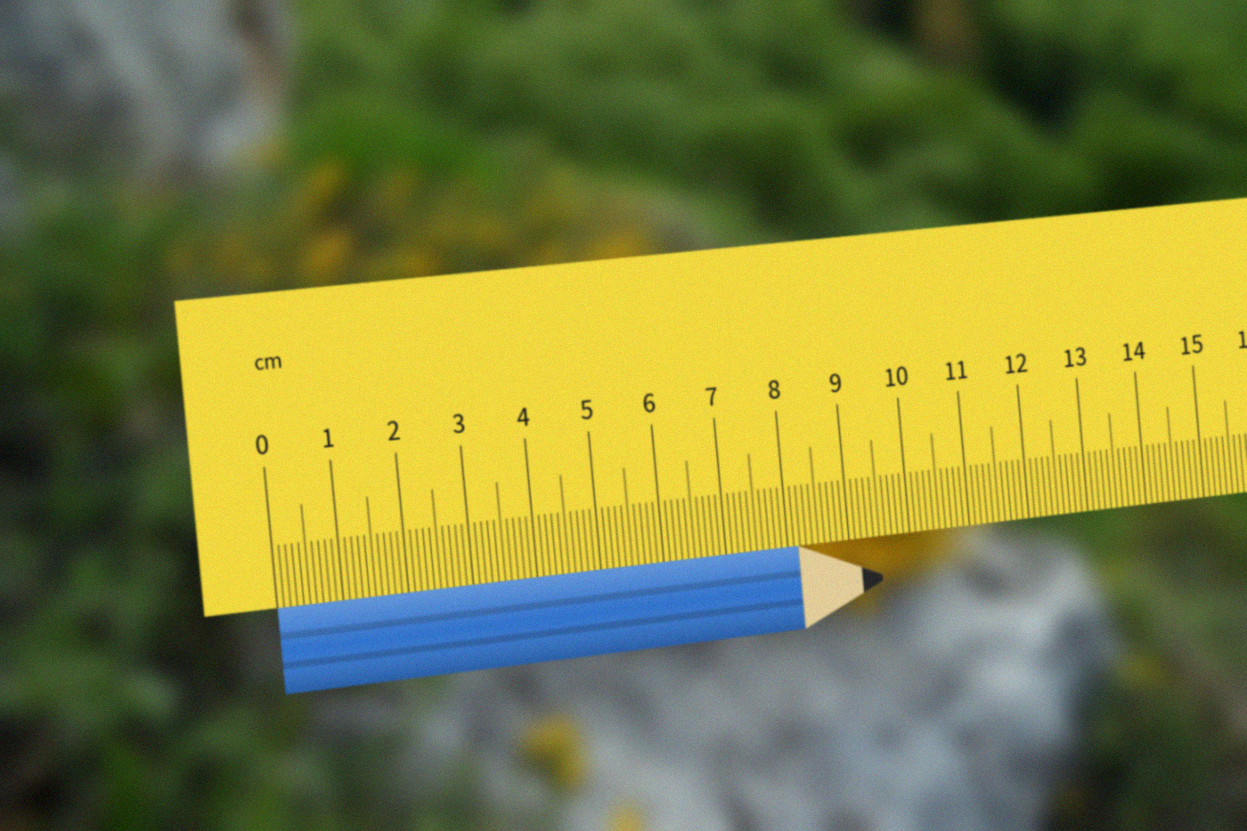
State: 9.5 cm
